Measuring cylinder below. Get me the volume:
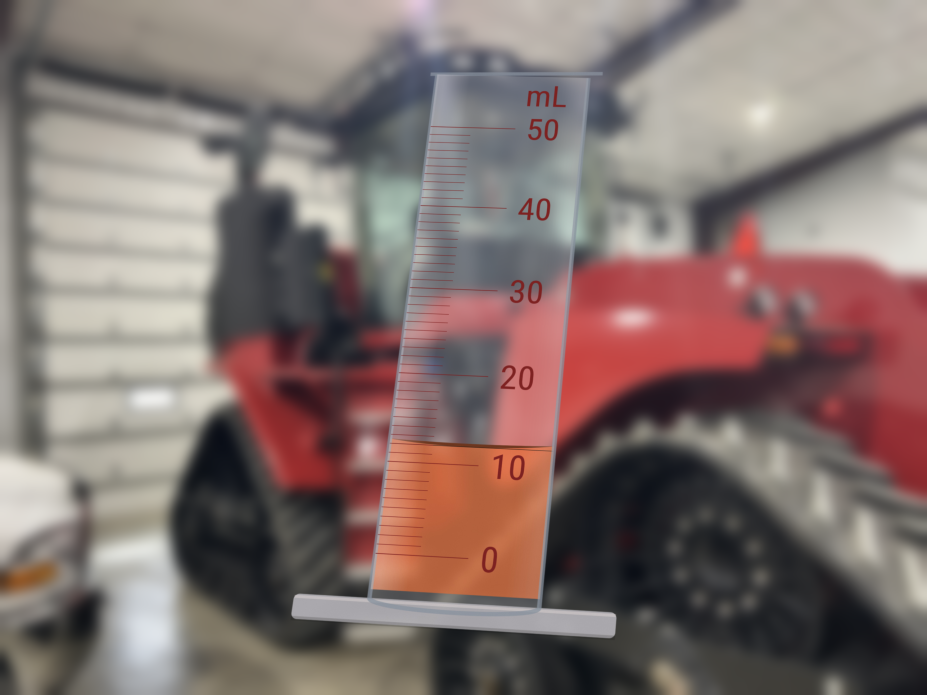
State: 12 mL
